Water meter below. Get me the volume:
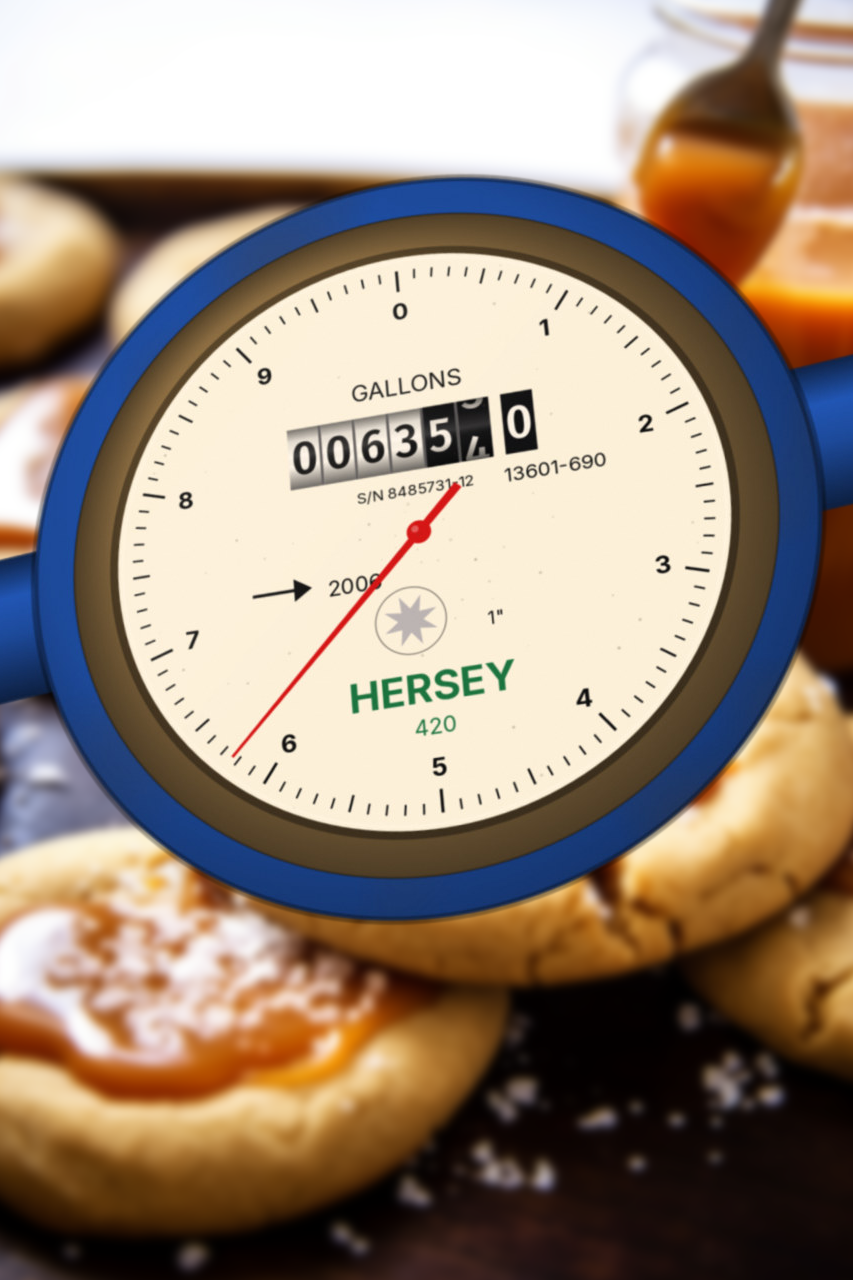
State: 63536.2 gal
